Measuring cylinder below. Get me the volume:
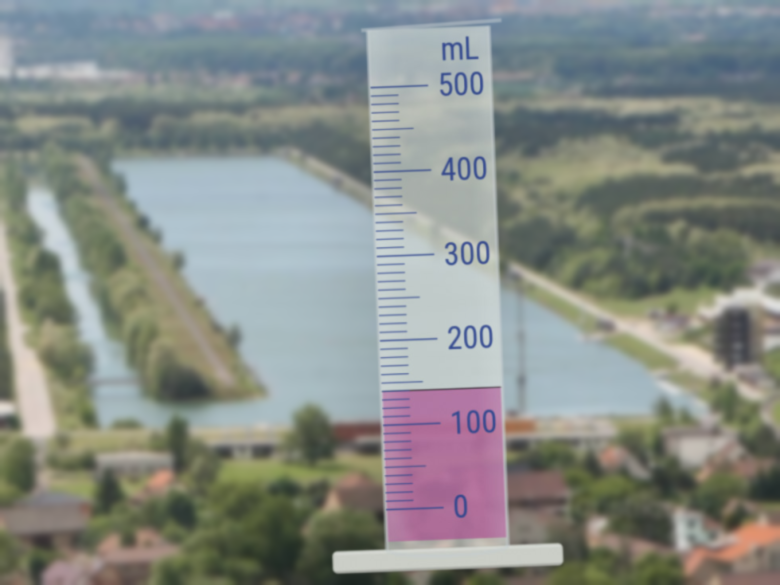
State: 140 mL
